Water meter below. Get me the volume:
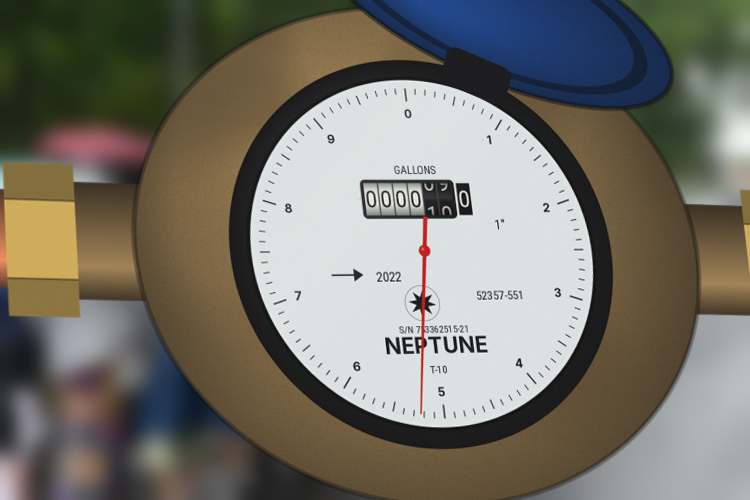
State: 95.2 gal
